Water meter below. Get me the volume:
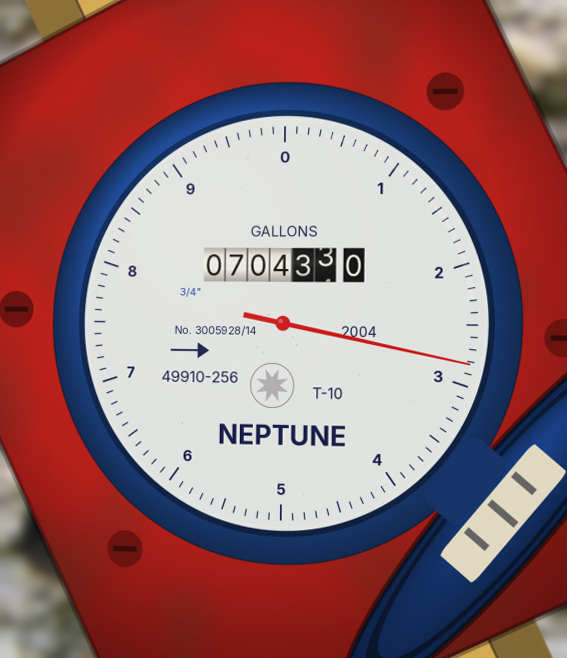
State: 704332.8 gal
